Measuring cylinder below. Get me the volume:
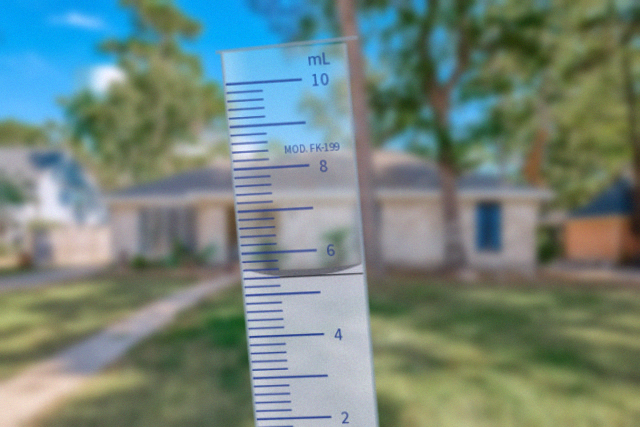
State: 5.4 mL
